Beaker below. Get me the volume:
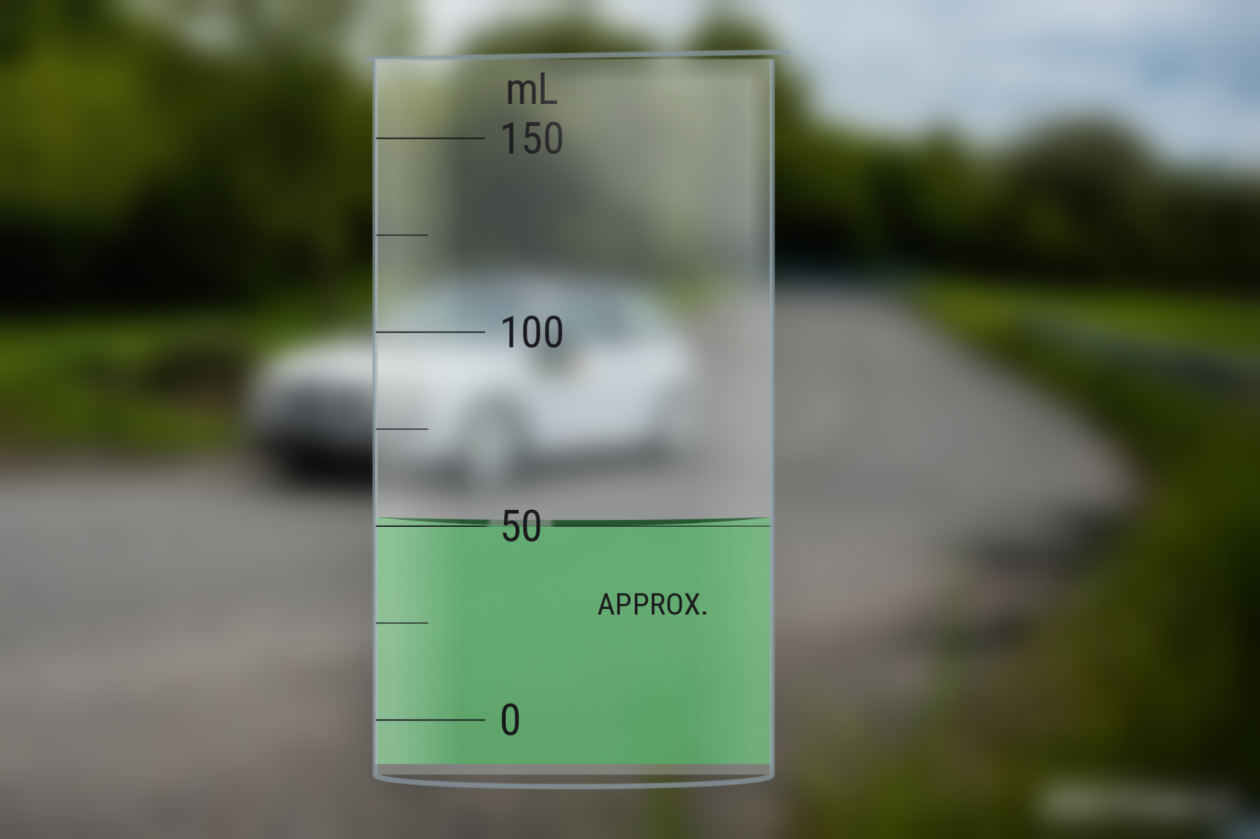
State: 50 mL
